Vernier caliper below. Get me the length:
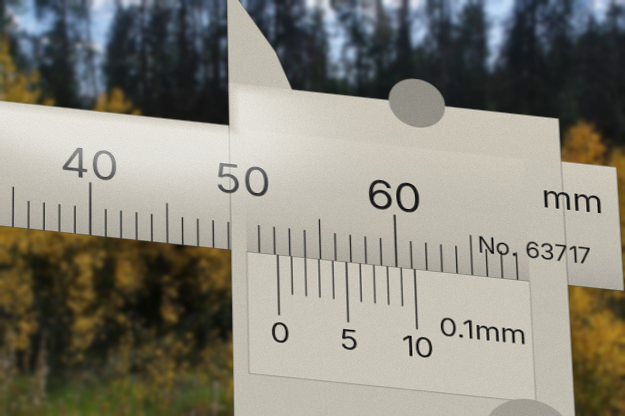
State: 52.2 mm
